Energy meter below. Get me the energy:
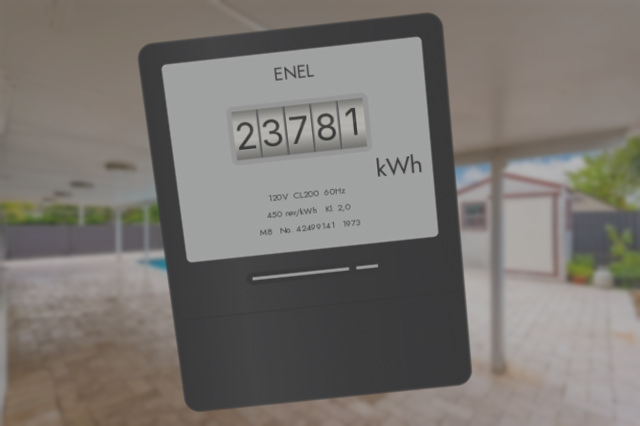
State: 23781 kWh
